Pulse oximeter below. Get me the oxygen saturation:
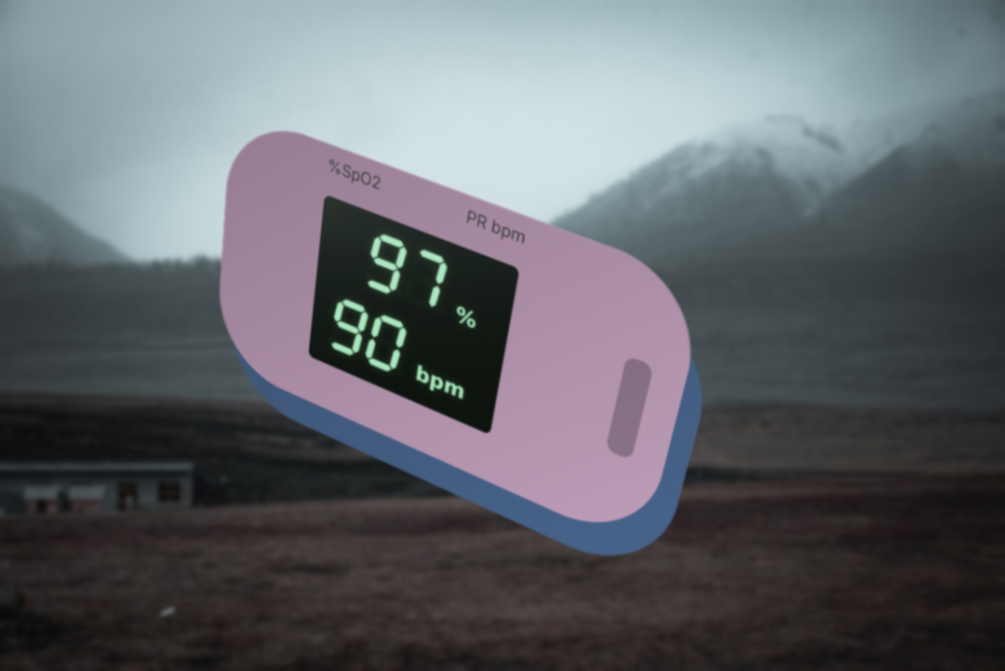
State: 97 %
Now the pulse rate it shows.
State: 90 bpm
